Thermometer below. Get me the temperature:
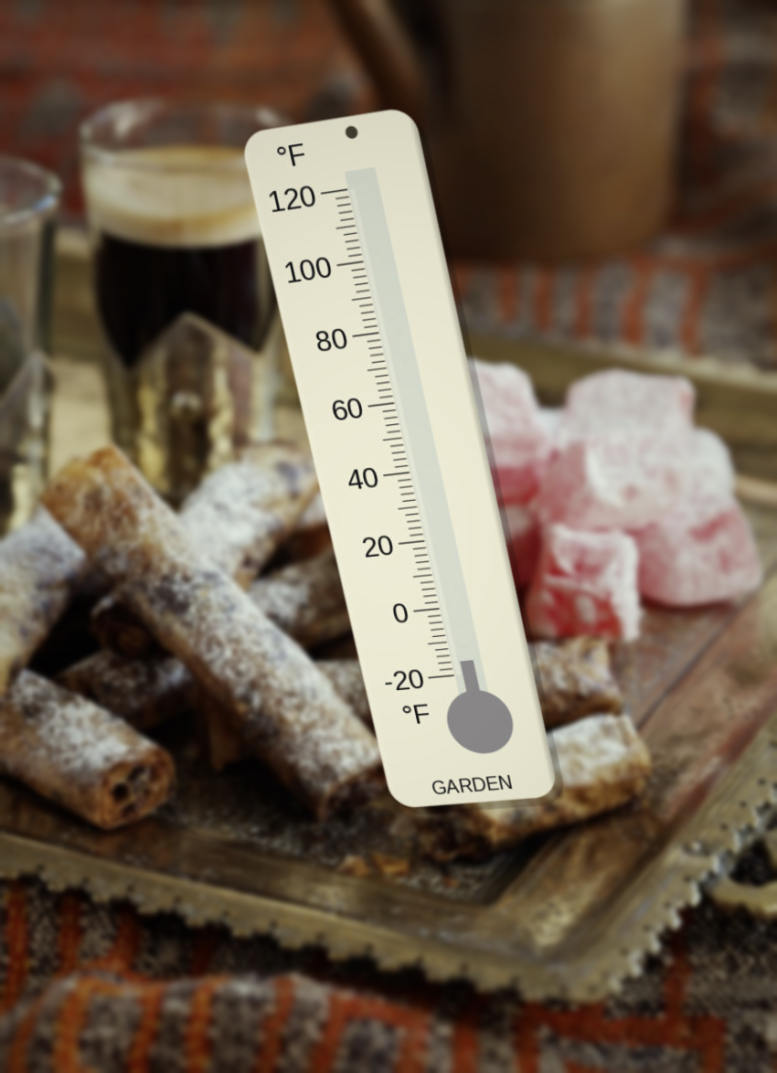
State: -16 °F
